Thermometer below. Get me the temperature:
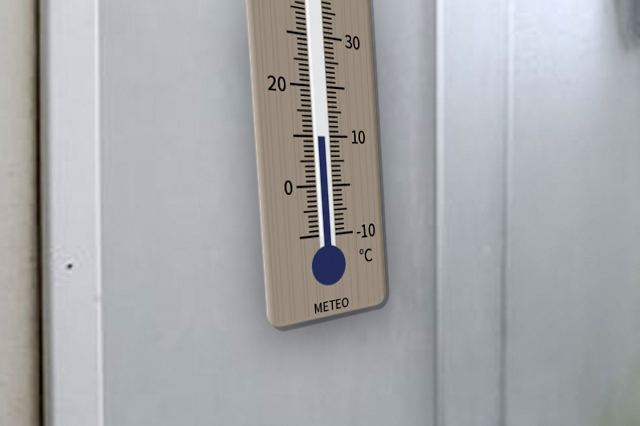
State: 10 °C
